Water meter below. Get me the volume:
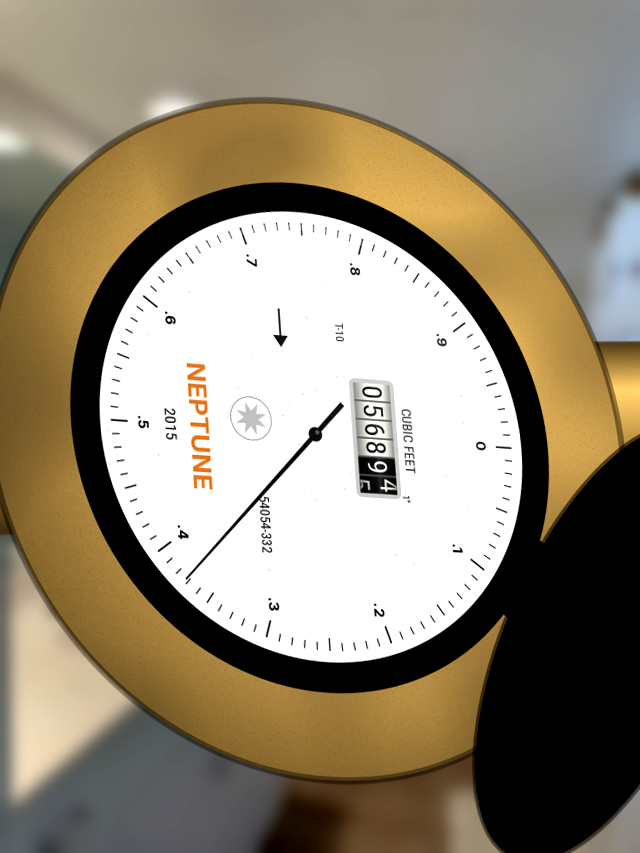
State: 56894.37 ft³
